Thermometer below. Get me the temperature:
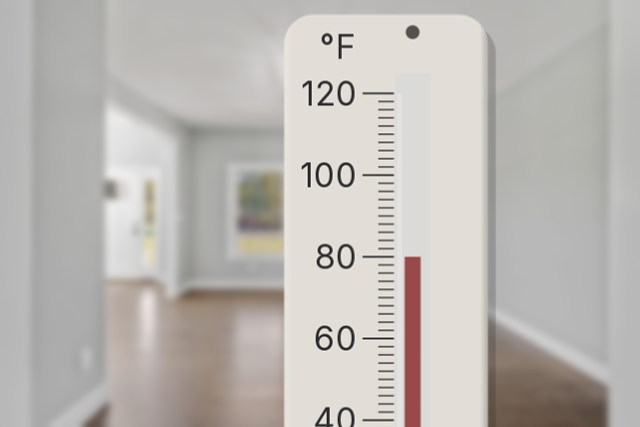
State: 80 °F
